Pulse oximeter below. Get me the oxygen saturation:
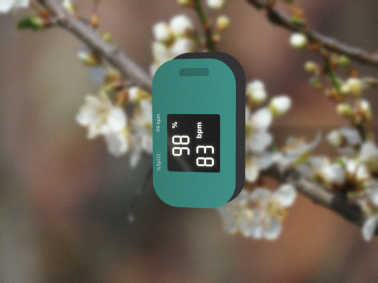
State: 98 %
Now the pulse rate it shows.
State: 83 bpm
